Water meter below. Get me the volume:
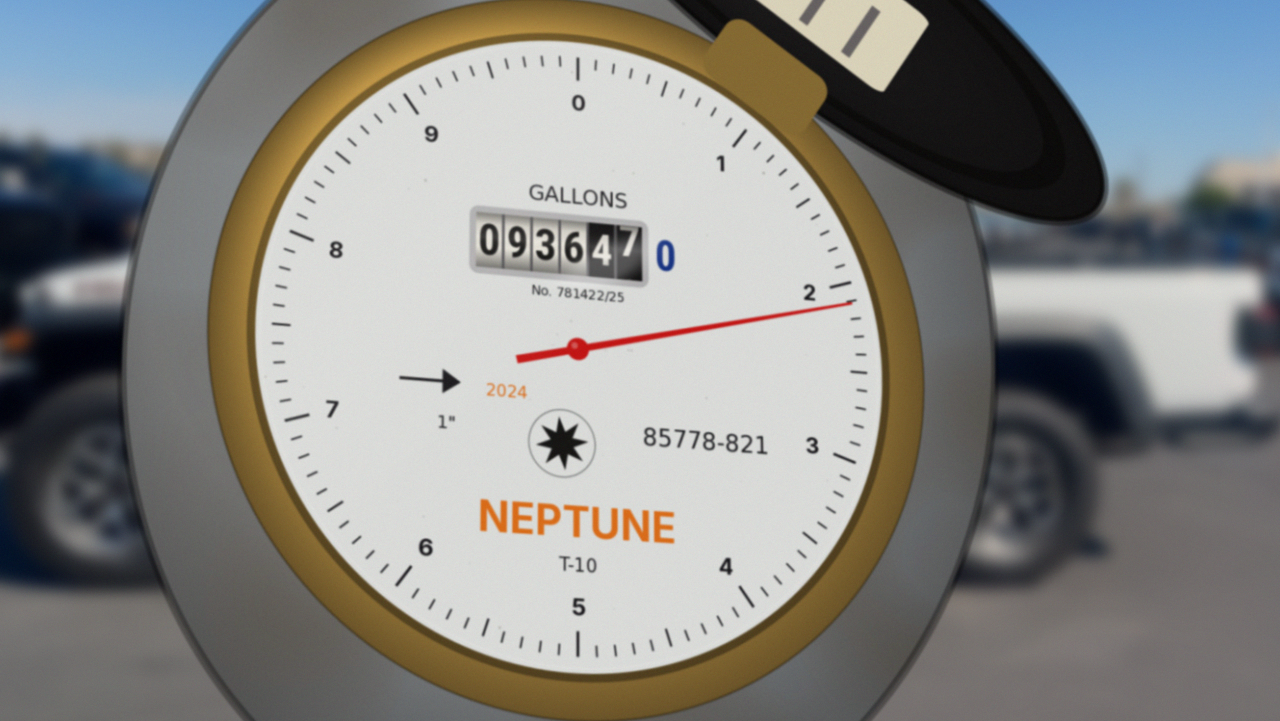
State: 936472.1 gal
